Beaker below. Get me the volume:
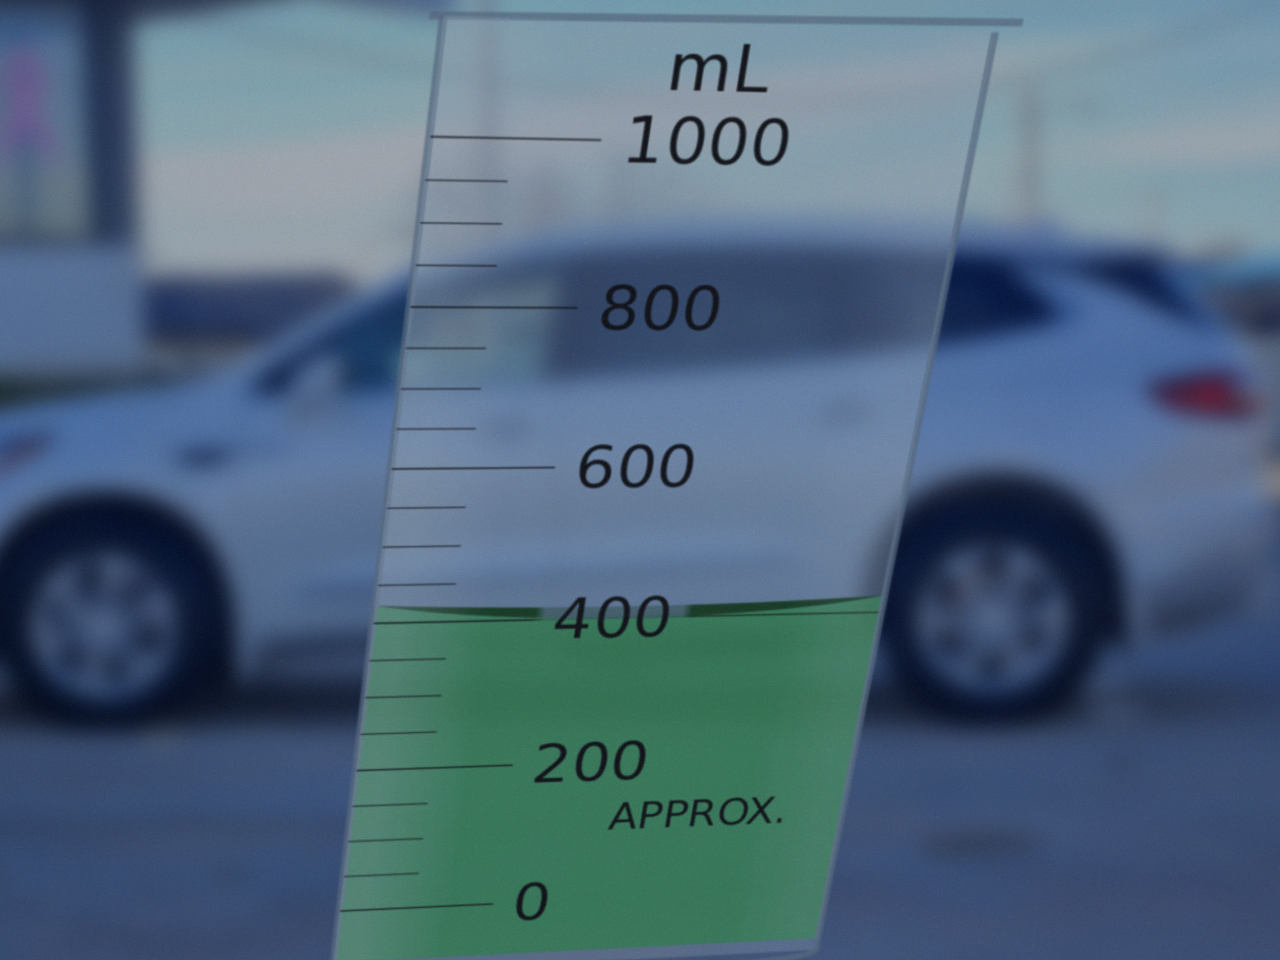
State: 400 mL
